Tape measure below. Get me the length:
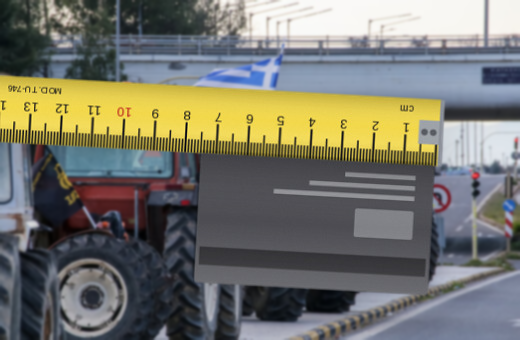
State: 7.5 cm
